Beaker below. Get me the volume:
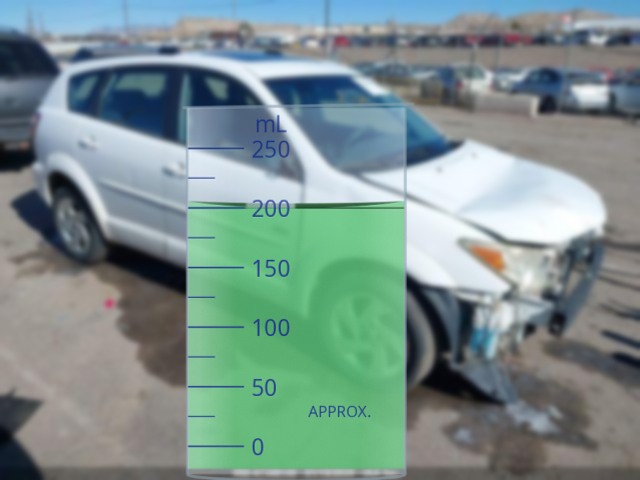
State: 200 mL
